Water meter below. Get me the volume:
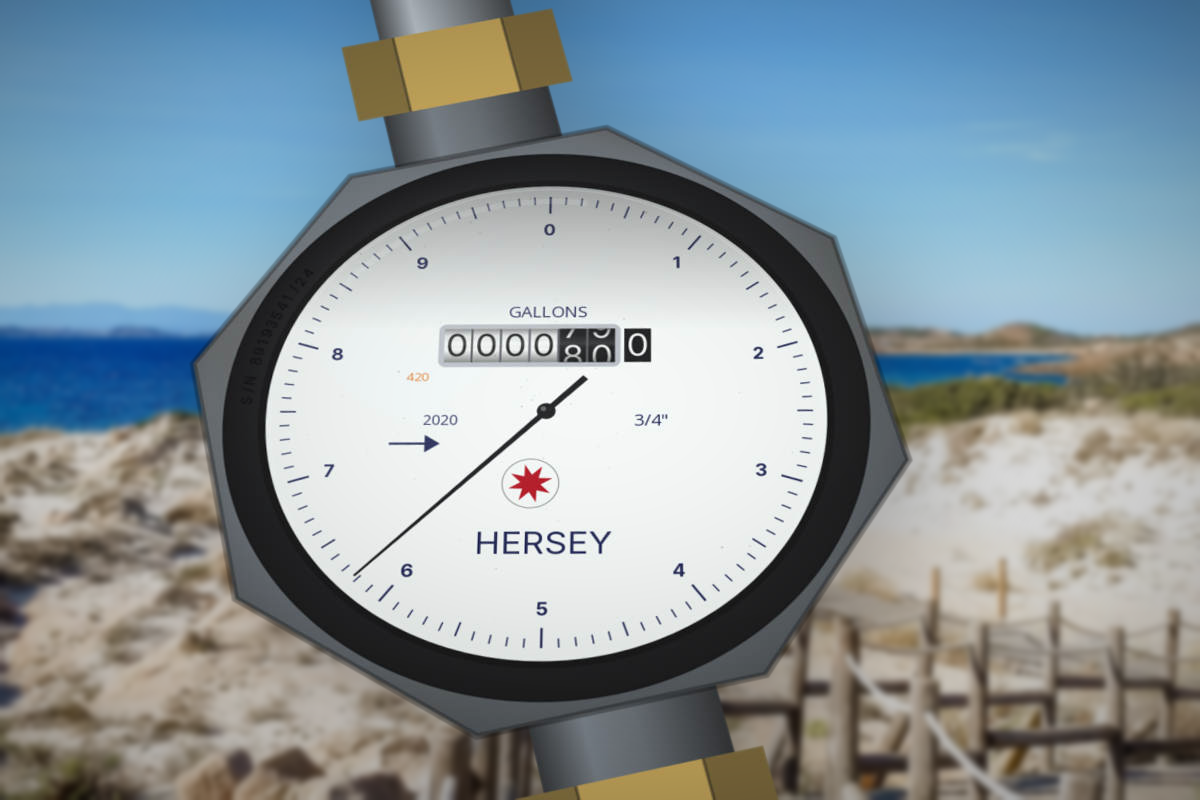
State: 796.2 gal
